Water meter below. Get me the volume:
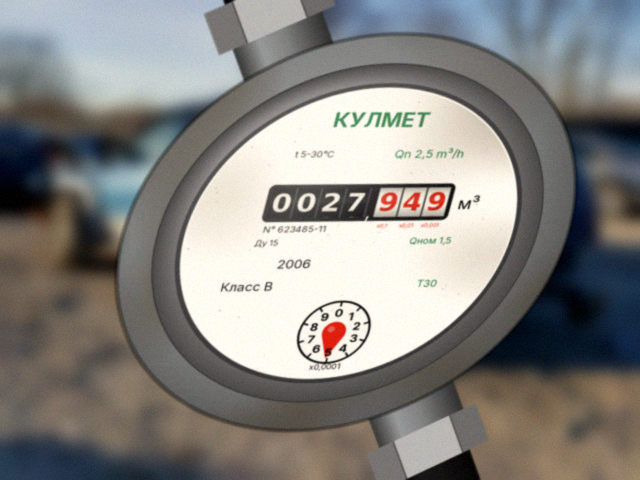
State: 27.9495 m³
